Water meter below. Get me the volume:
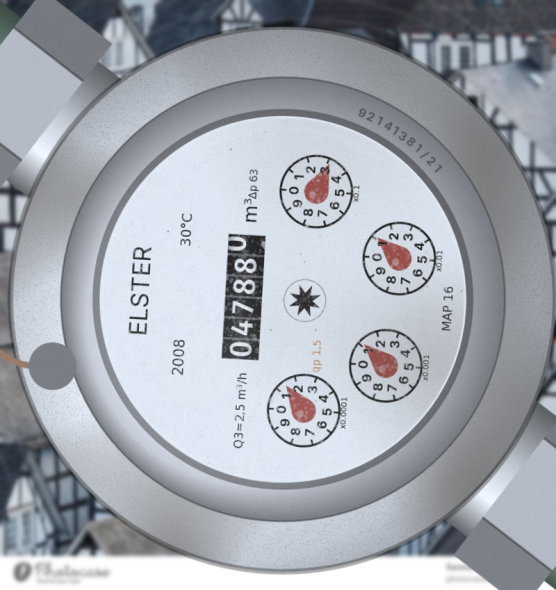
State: 47880.3111 m³
